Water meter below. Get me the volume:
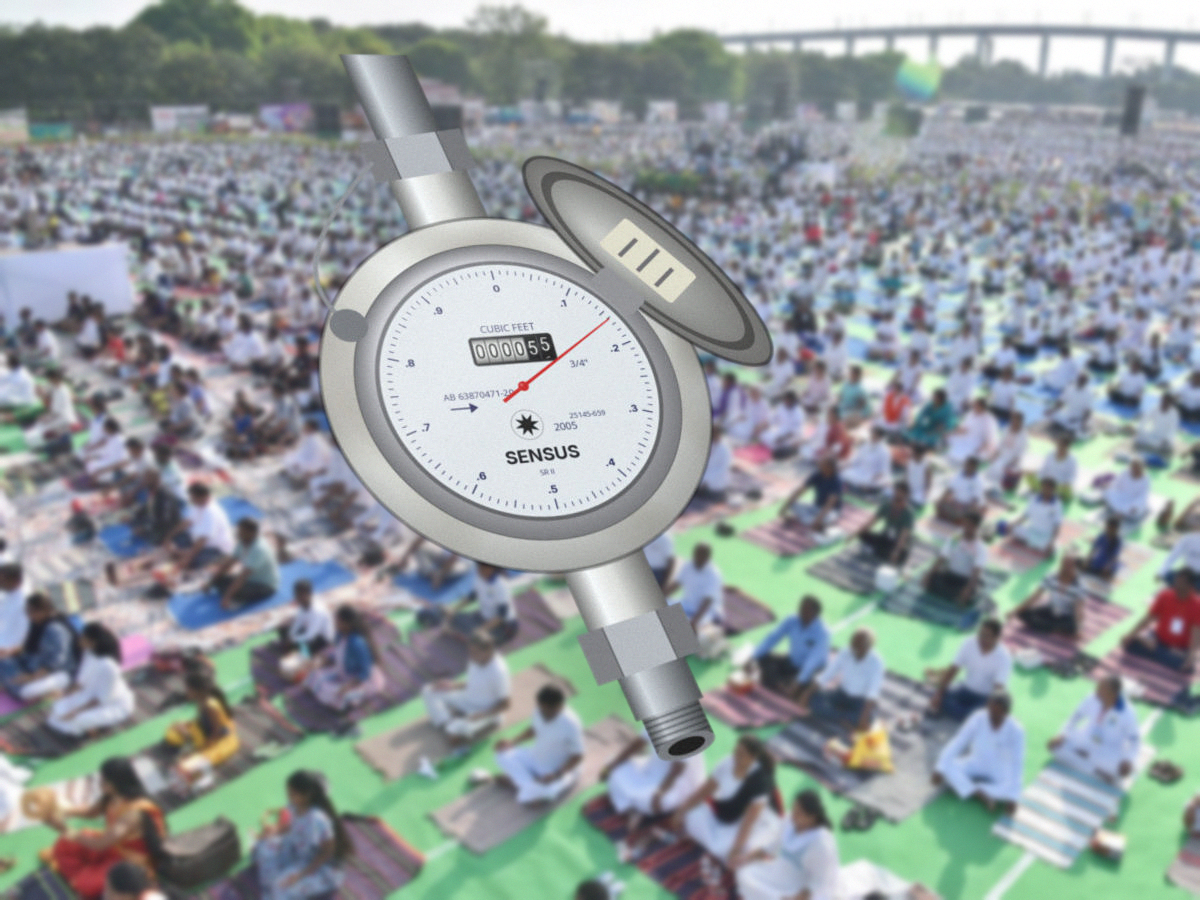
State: 55.16 ft³
